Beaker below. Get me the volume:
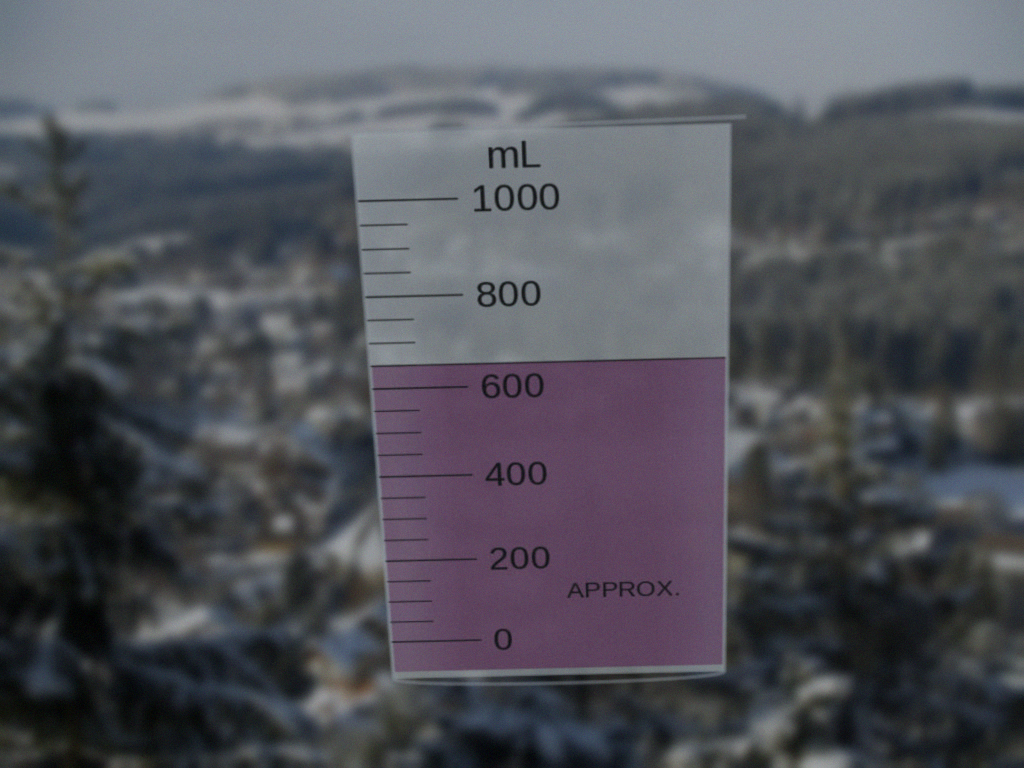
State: 650 mL
